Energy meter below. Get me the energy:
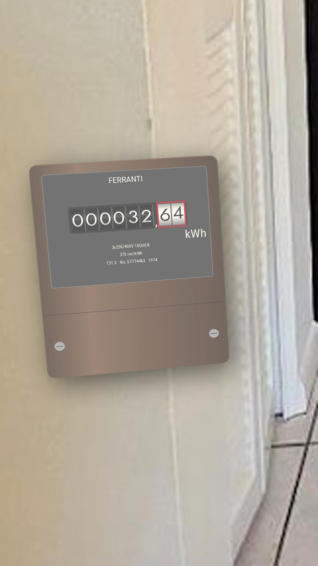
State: 32.64 kWh
